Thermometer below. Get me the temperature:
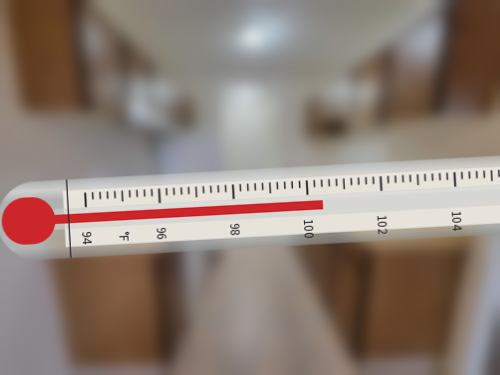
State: 100.4 °F
